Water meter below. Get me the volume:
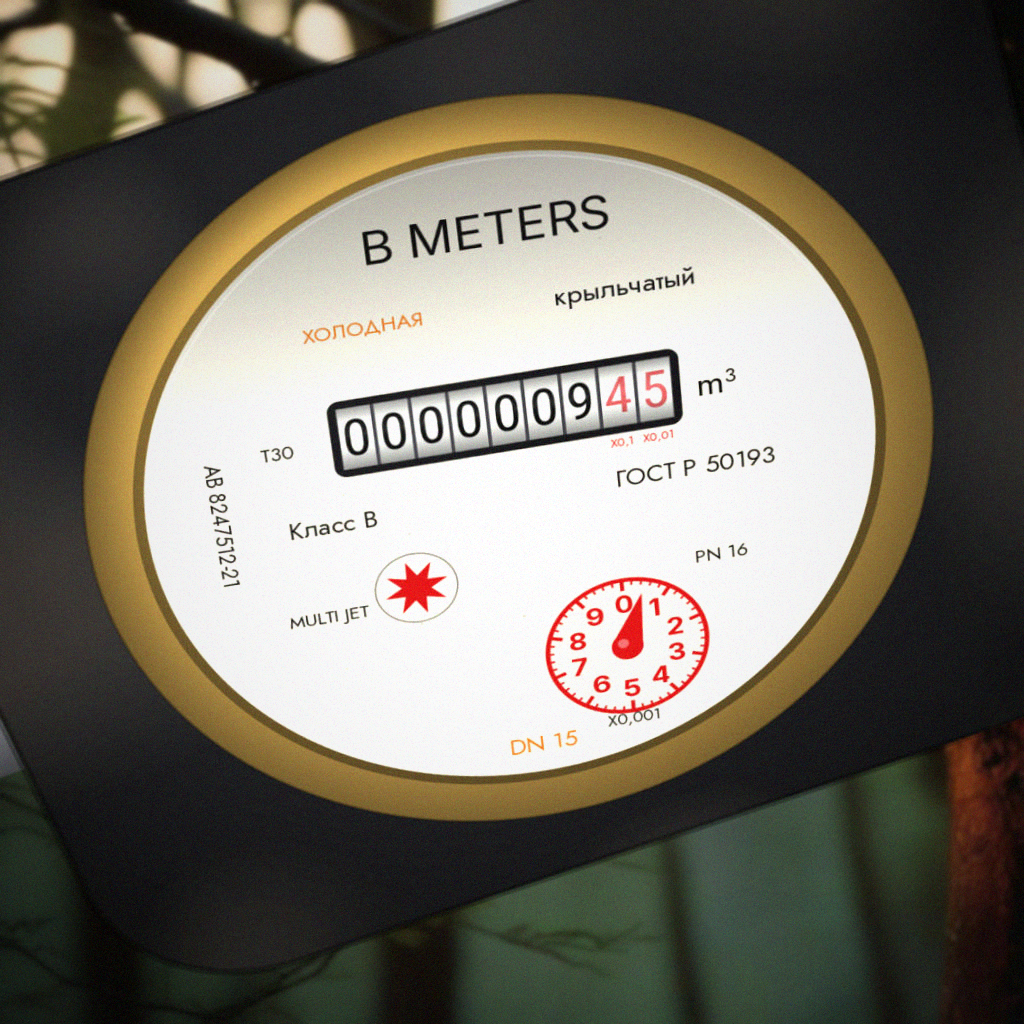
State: 9.450 m³
